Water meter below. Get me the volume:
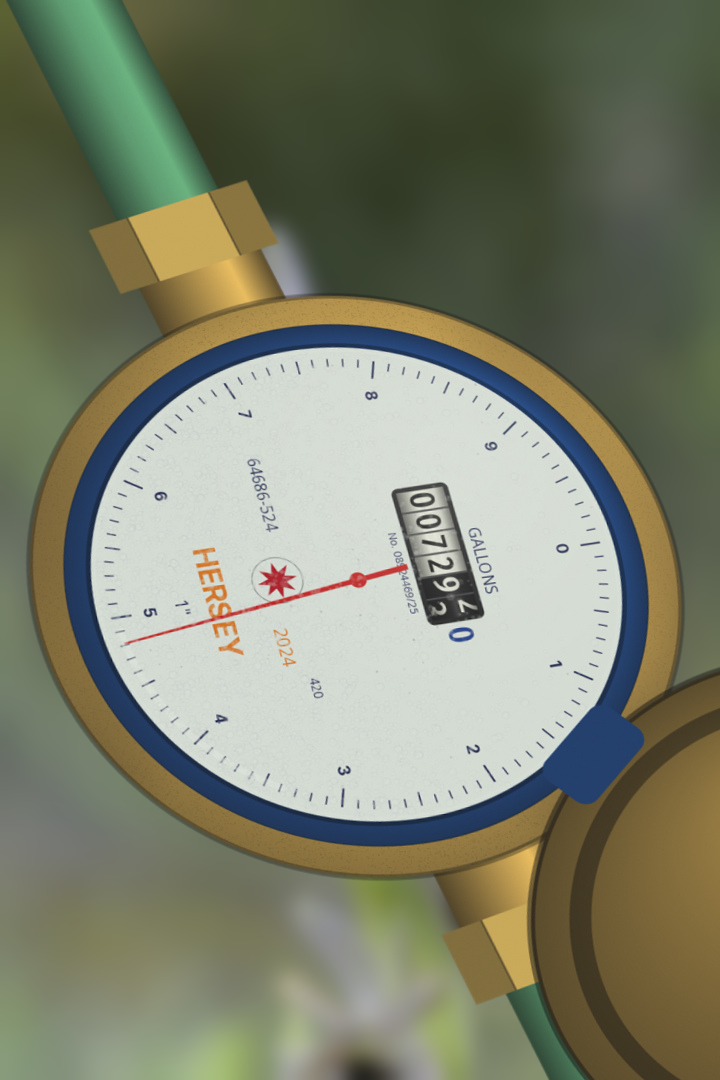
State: 72924.8 gal
